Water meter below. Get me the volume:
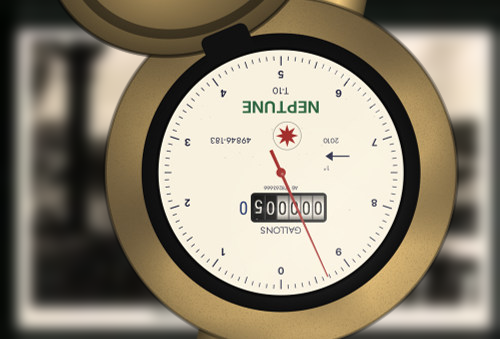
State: 49.3 gal
